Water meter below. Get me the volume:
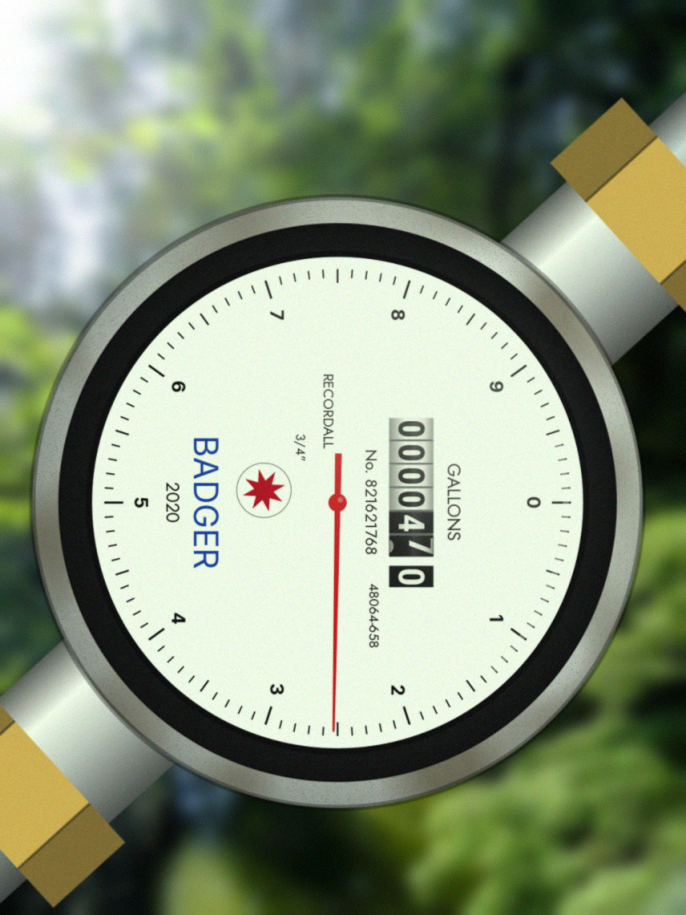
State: 472.5 gal
